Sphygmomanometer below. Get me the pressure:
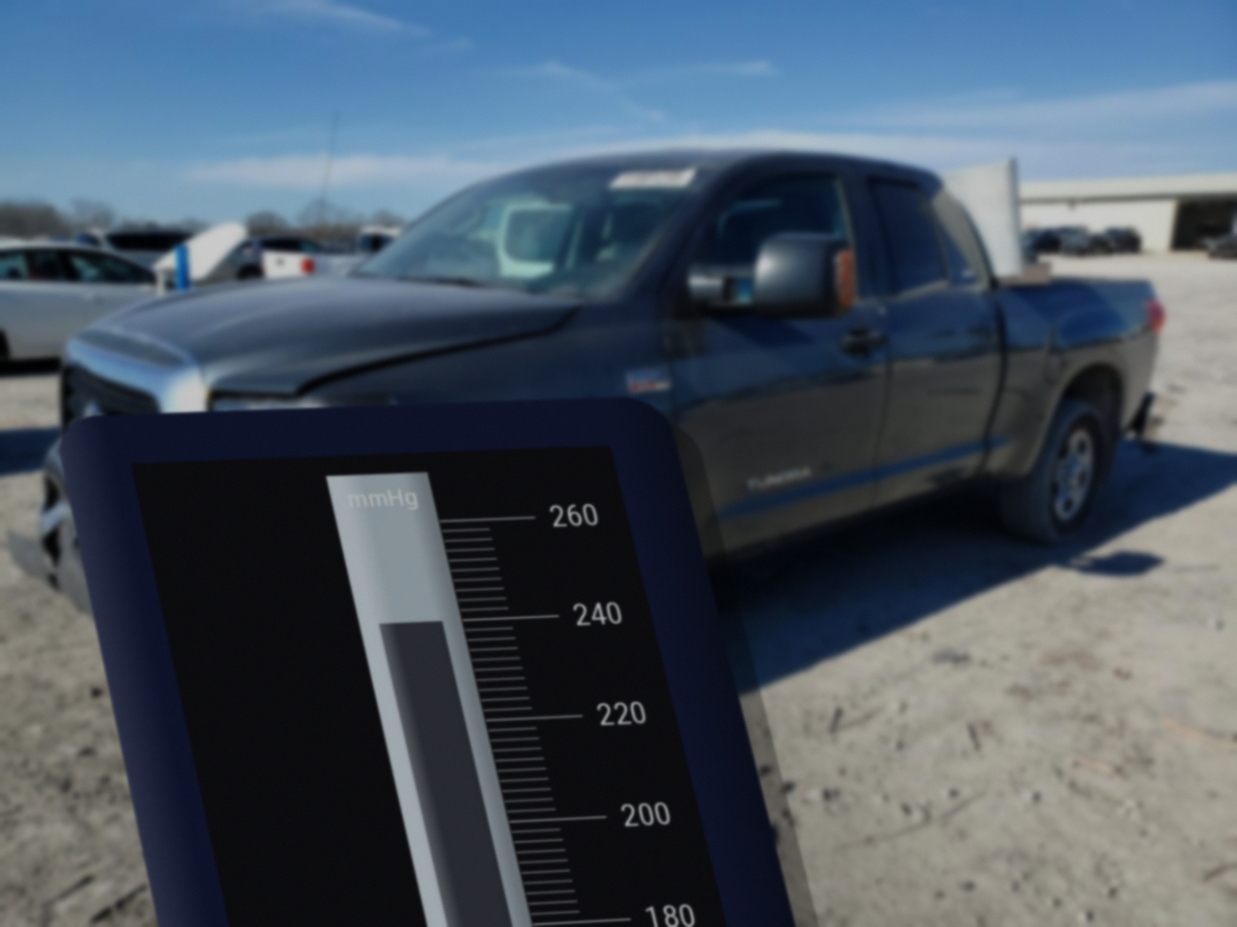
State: 240 mmHg
